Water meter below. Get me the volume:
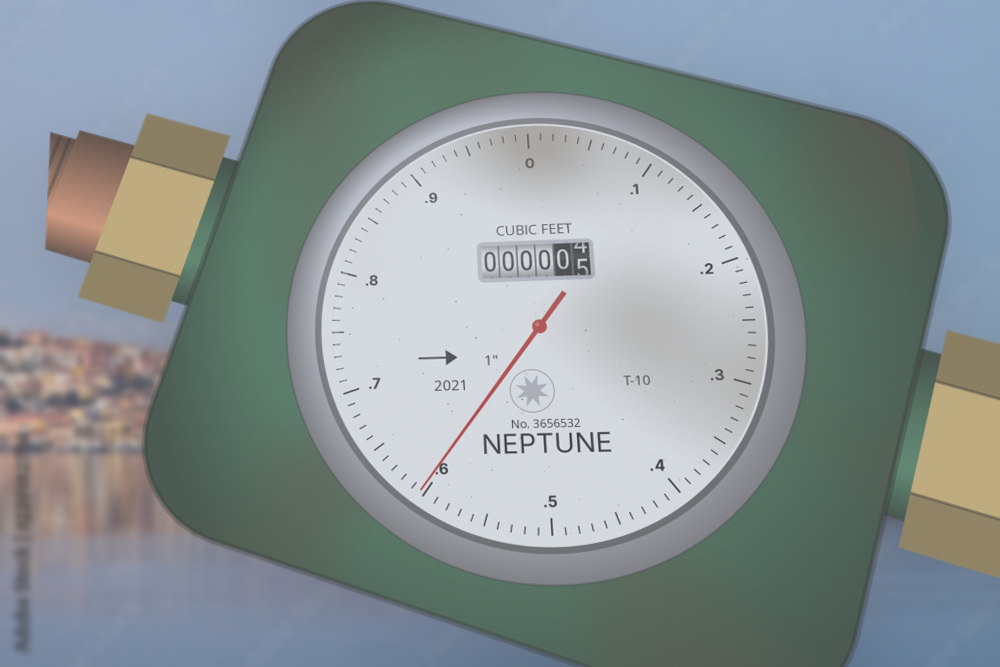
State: 4.60 ft³
